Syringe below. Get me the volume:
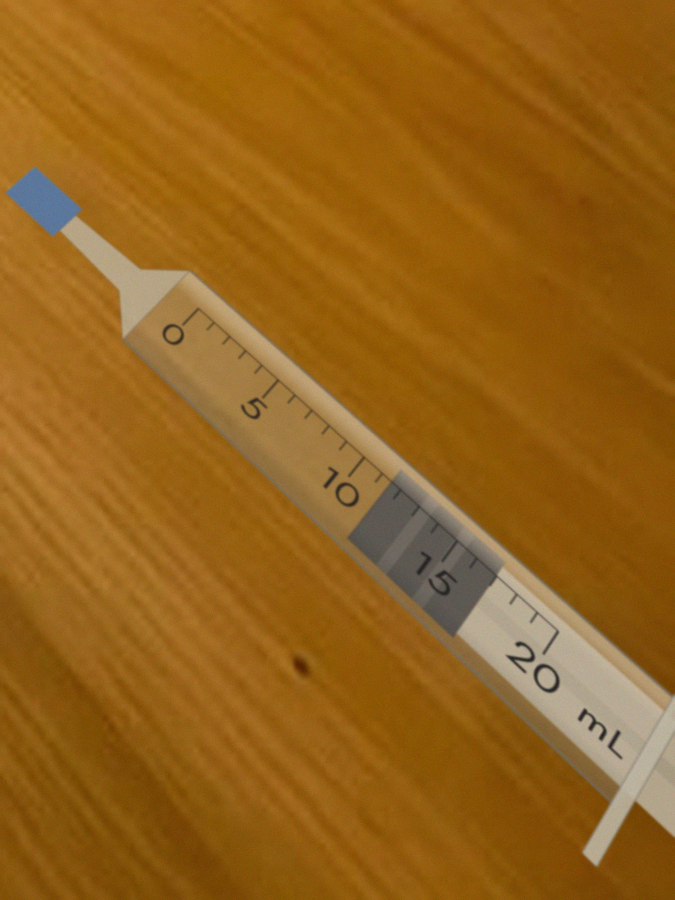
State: 11.5 mL
